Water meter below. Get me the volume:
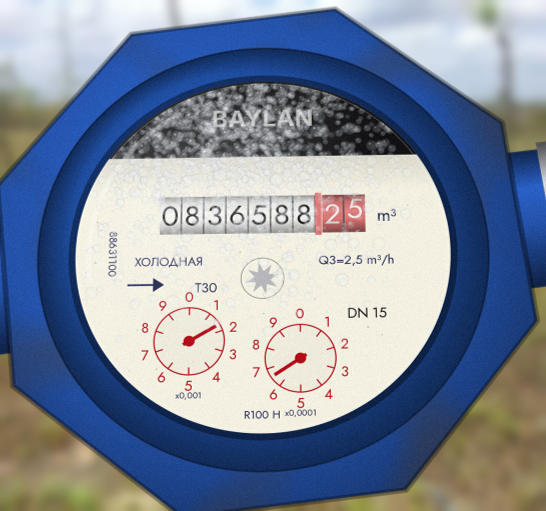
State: 836588.2516 m³
